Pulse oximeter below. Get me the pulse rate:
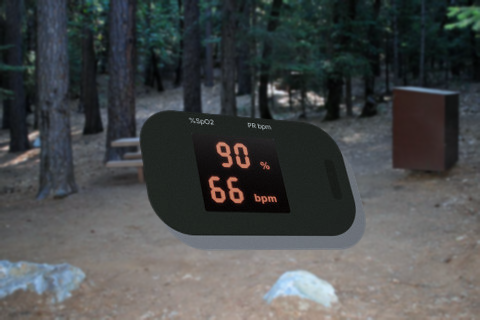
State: 66 bpm
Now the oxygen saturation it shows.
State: 90 %
